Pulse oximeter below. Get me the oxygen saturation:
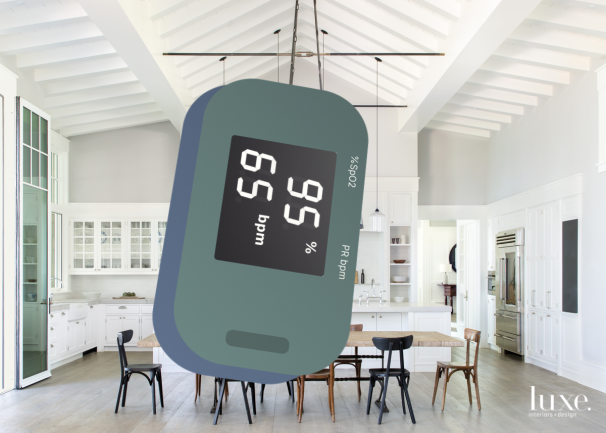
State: 95 %
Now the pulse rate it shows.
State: 65 bpm
